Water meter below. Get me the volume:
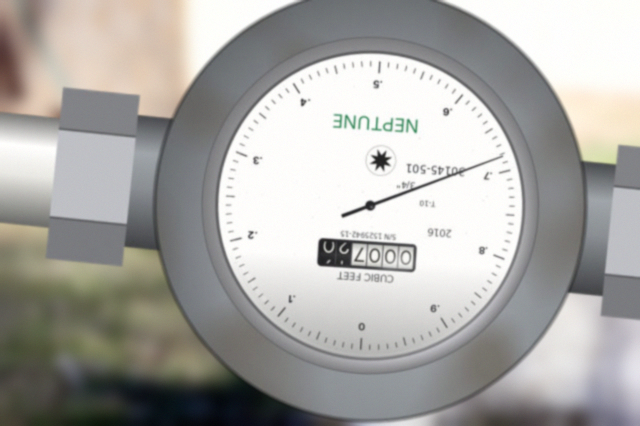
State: 719.68 ft³
